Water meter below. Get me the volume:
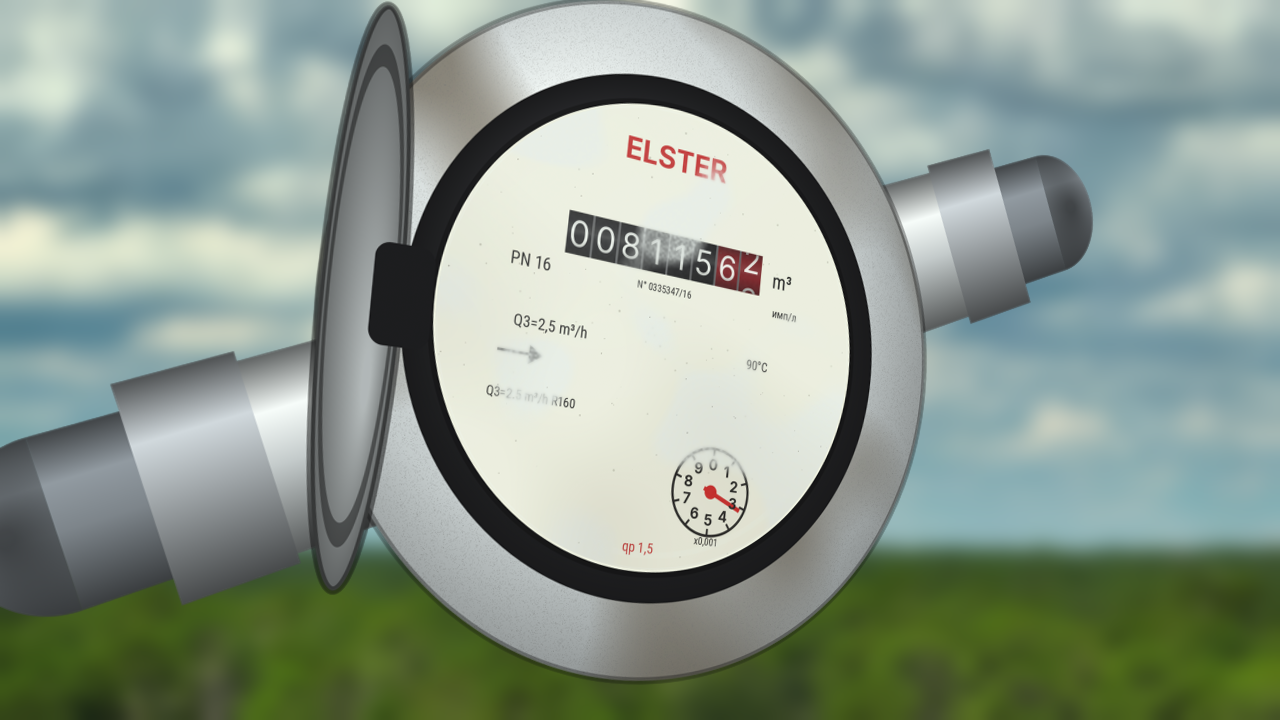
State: 8115.623 m³
